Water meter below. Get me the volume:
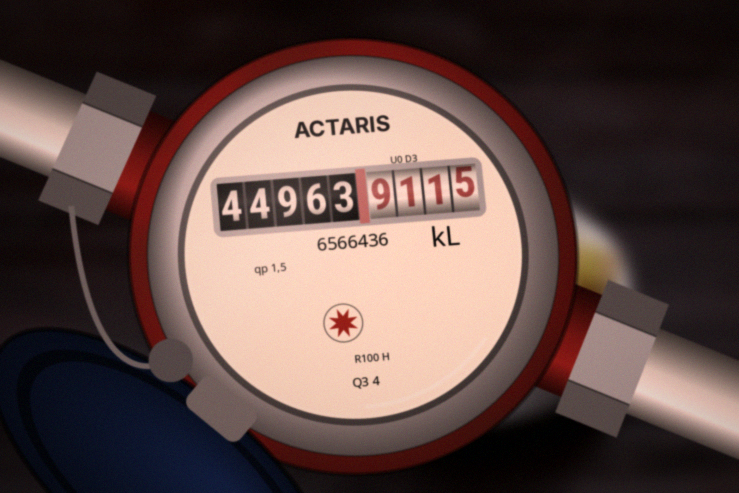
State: 44963.9115 kL
